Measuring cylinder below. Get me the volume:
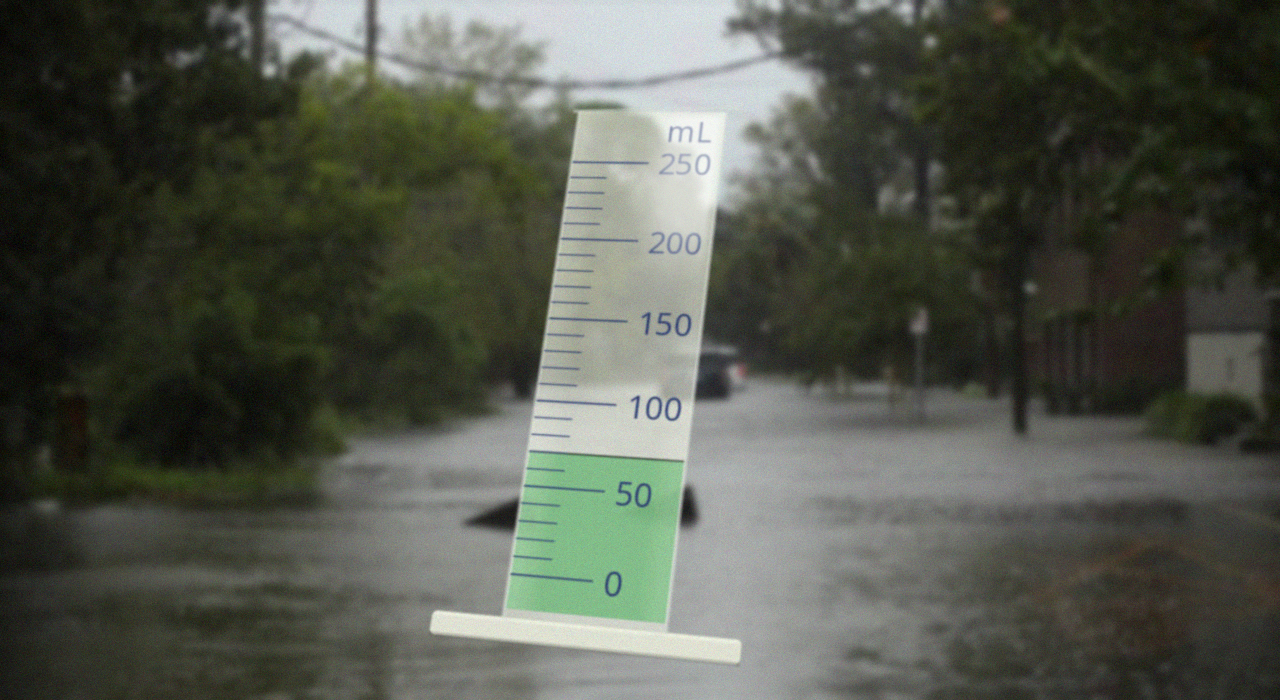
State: 70 mL
